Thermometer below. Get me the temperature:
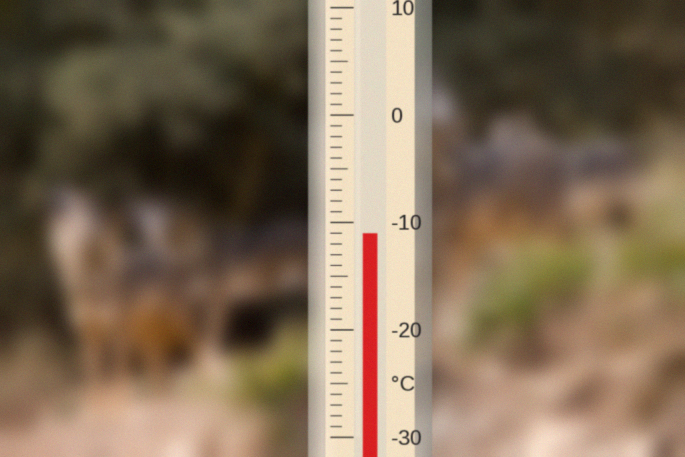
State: -11 °C
